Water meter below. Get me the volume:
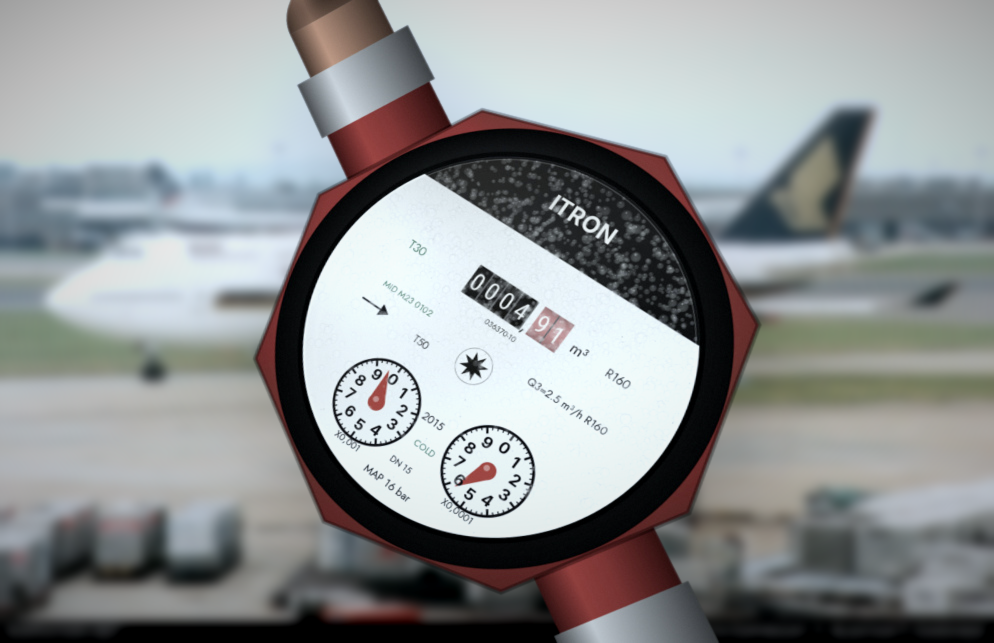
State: 4.9095 m³
